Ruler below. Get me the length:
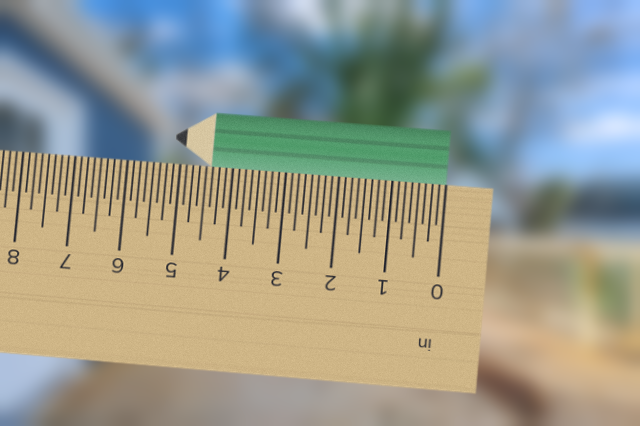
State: 5.125 in
